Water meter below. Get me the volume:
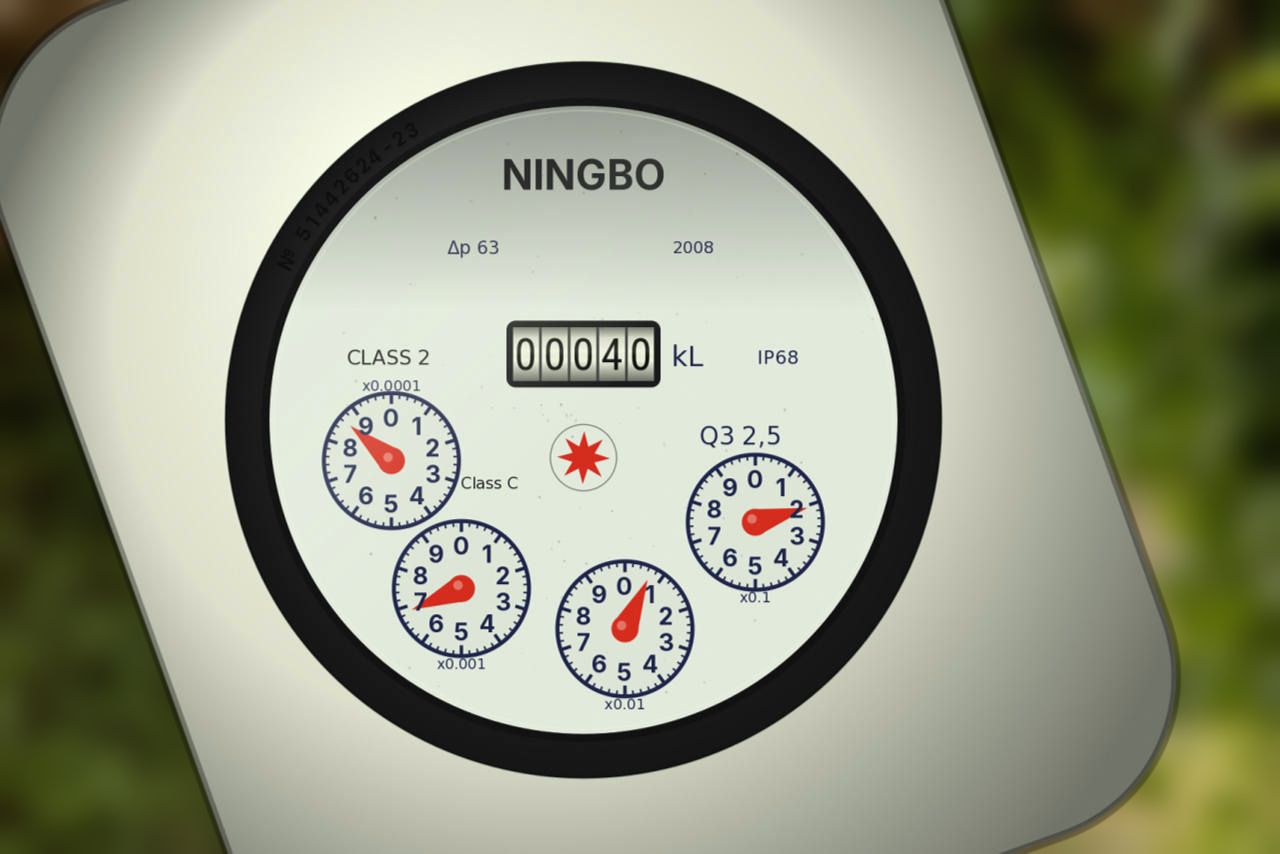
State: 40.2068 kL
